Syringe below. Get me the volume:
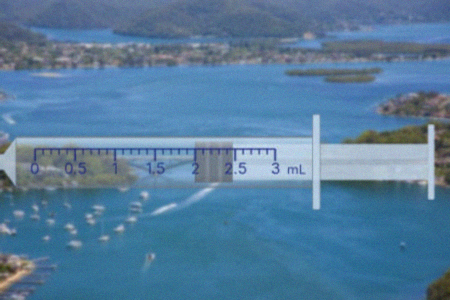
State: 2 mL
